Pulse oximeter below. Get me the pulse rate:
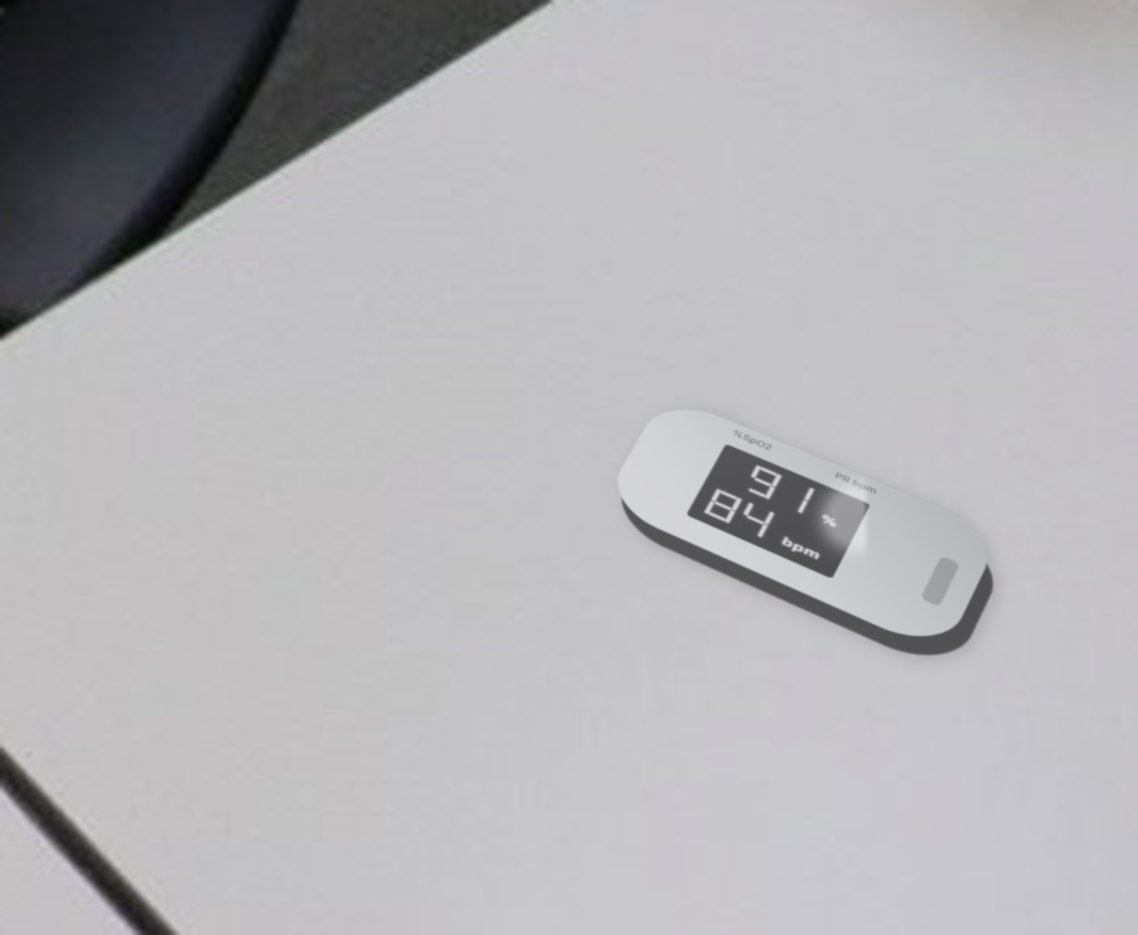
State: 84 bpm
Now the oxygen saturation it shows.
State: 91 %
